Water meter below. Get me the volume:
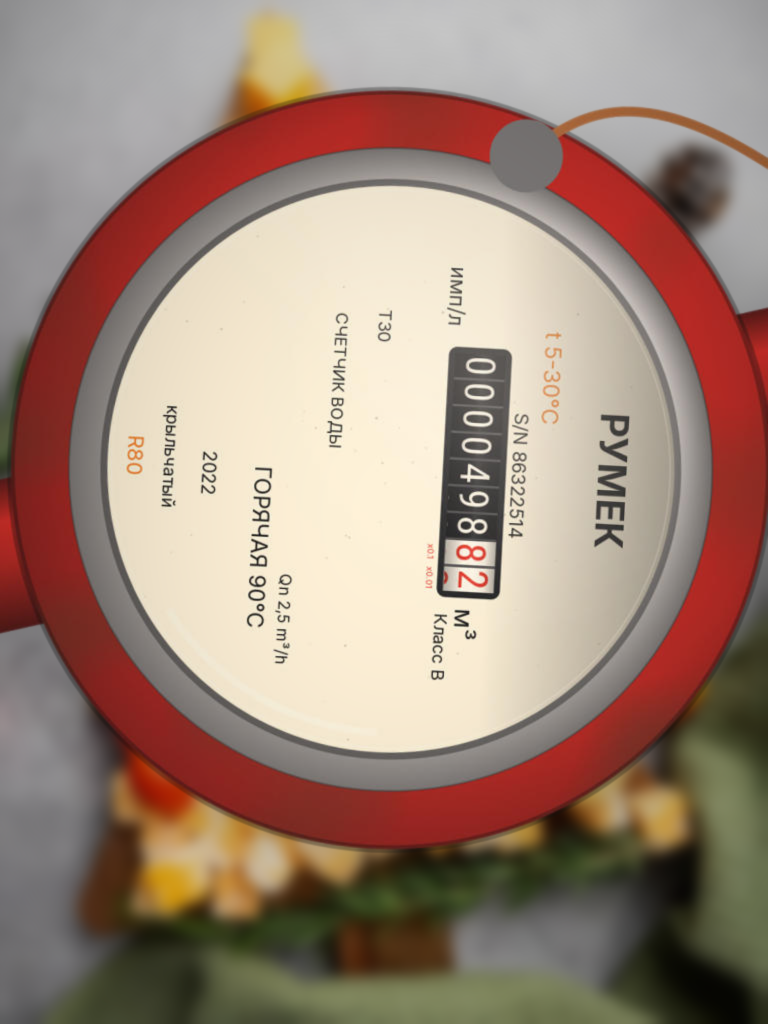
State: 498.82 m³
